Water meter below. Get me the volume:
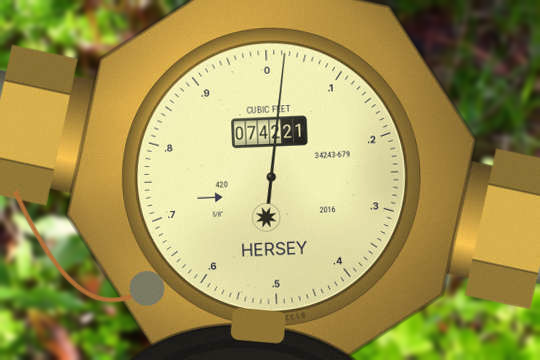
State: 74221.02 ft³
